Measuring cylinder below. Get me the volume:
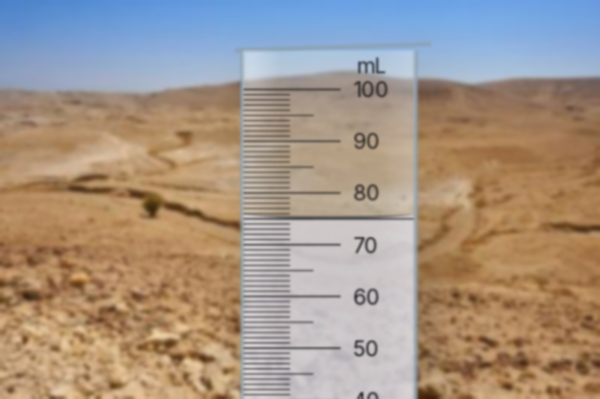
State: 75 mL
